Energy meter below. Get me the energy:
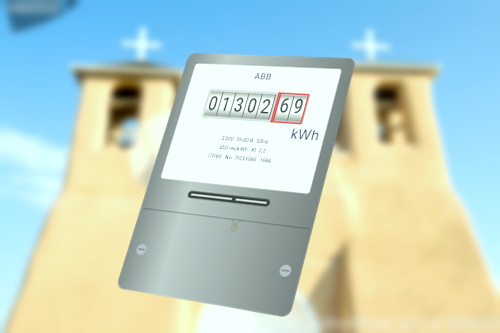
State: 1302.69 kWh
